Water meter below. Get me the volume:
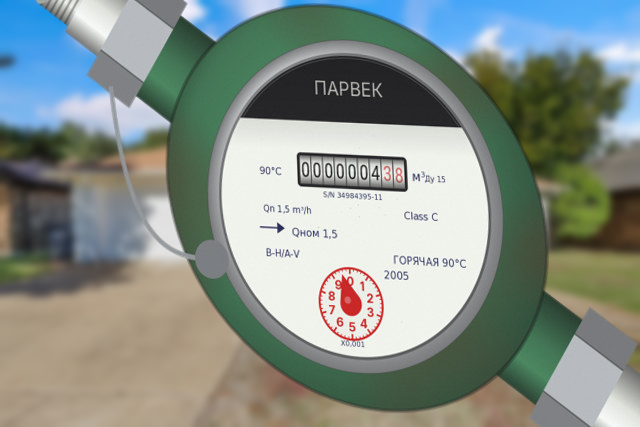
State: 4.379 m³
